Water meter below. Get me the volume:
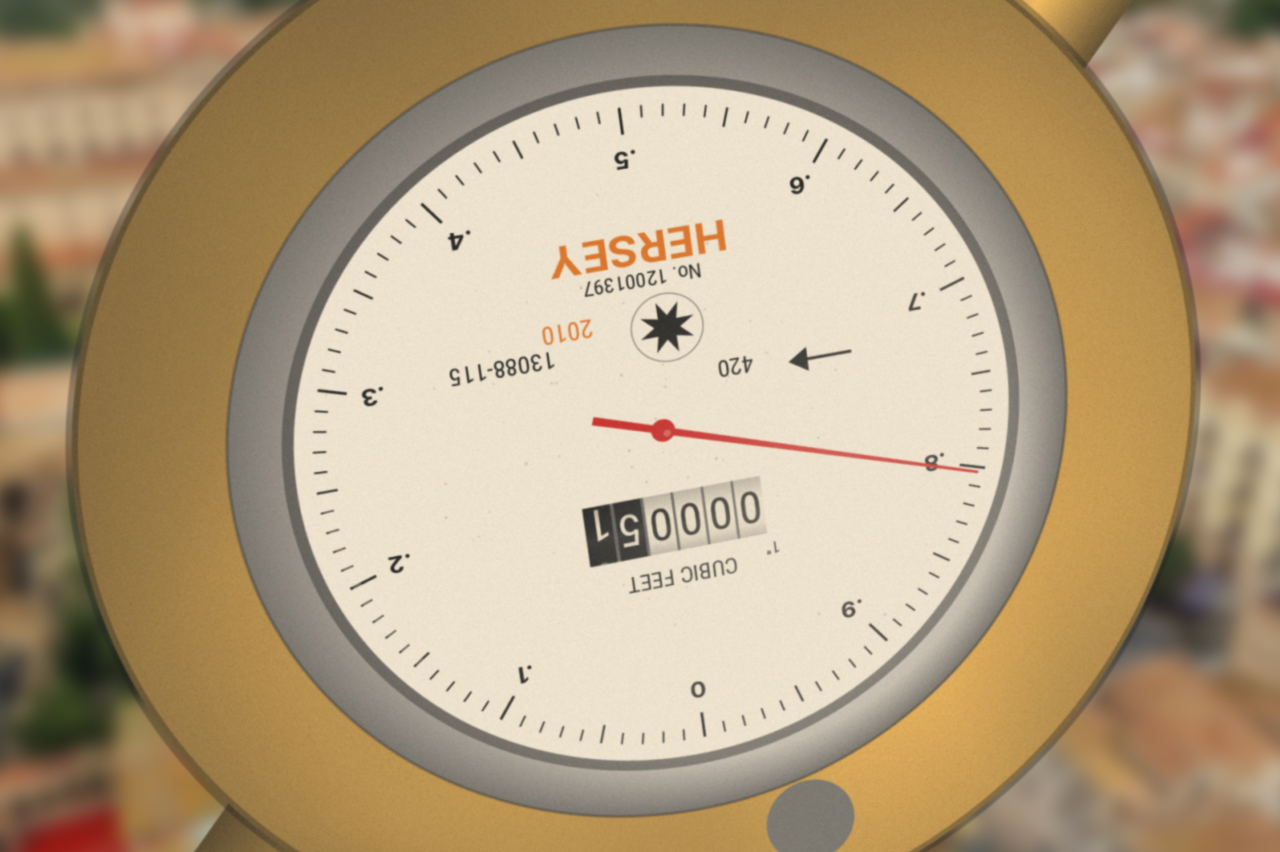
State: 50.80 ft³
